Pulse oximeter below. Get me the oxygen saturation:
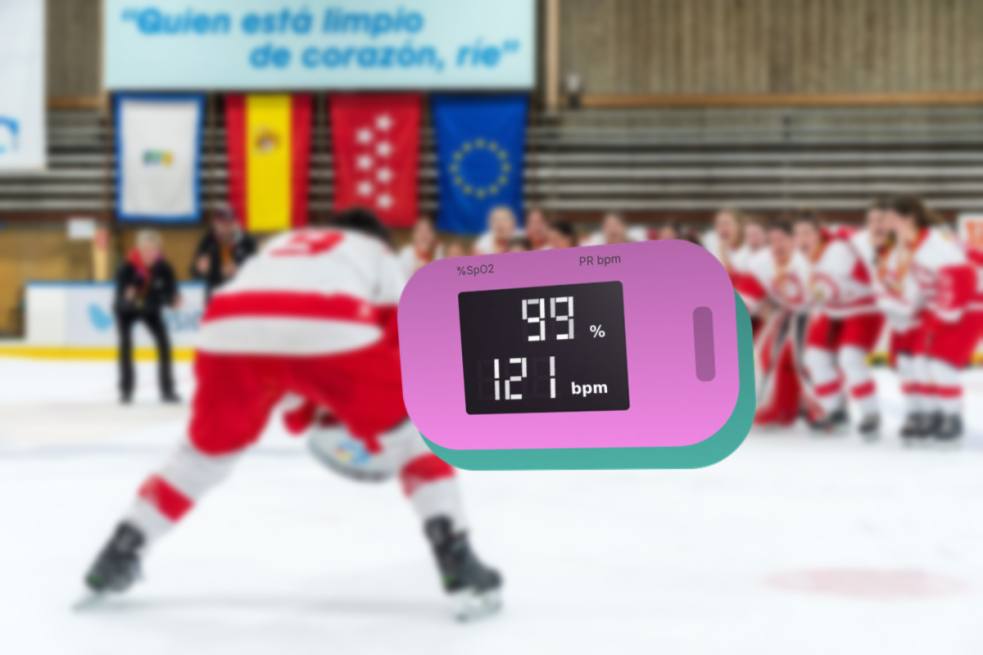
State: 99 %
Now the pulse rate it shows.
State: 121 bpm
